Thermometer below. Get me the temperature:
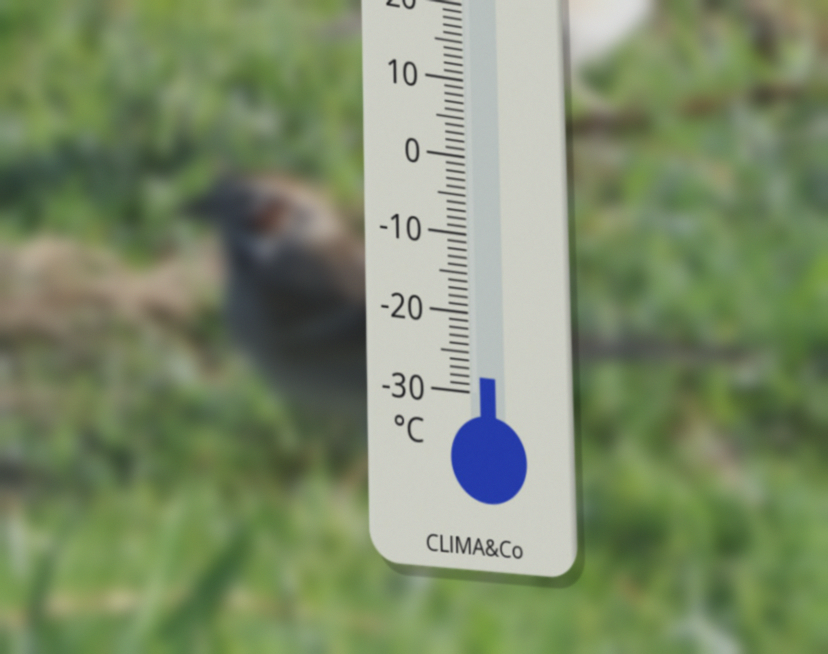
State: -28 °C
